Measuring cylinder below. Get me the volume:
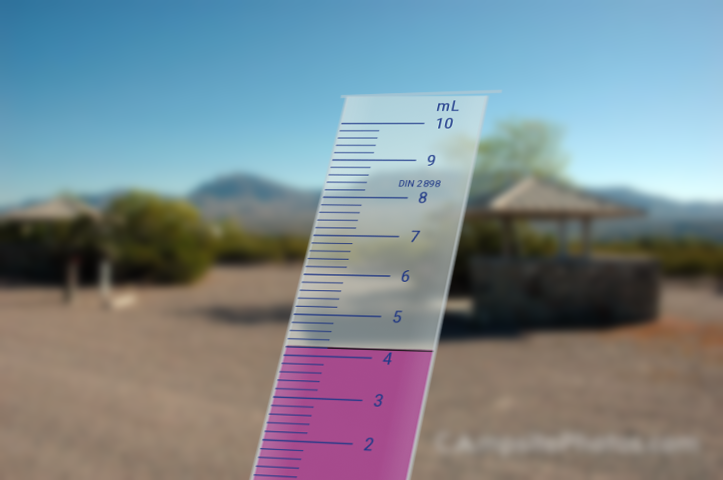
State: 4.2 mL
